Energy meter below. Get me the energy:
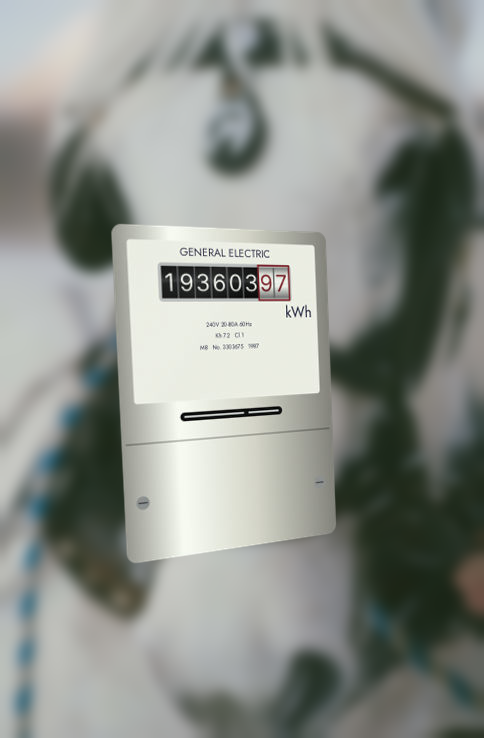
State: 193603.97 kWh
